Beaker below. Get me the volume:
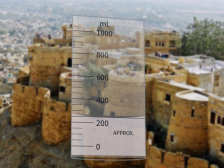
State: 250 mL
